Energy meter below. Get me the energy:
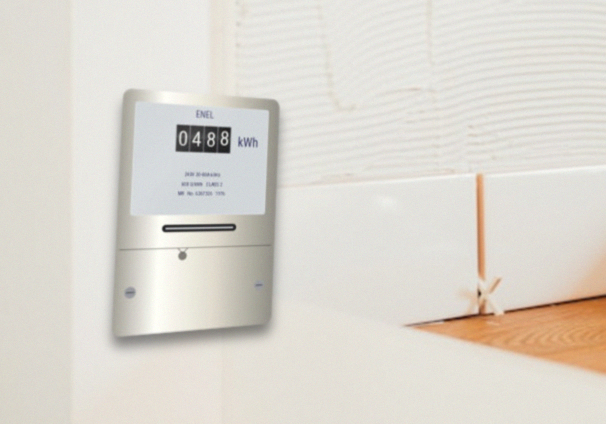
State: 488 kWh
